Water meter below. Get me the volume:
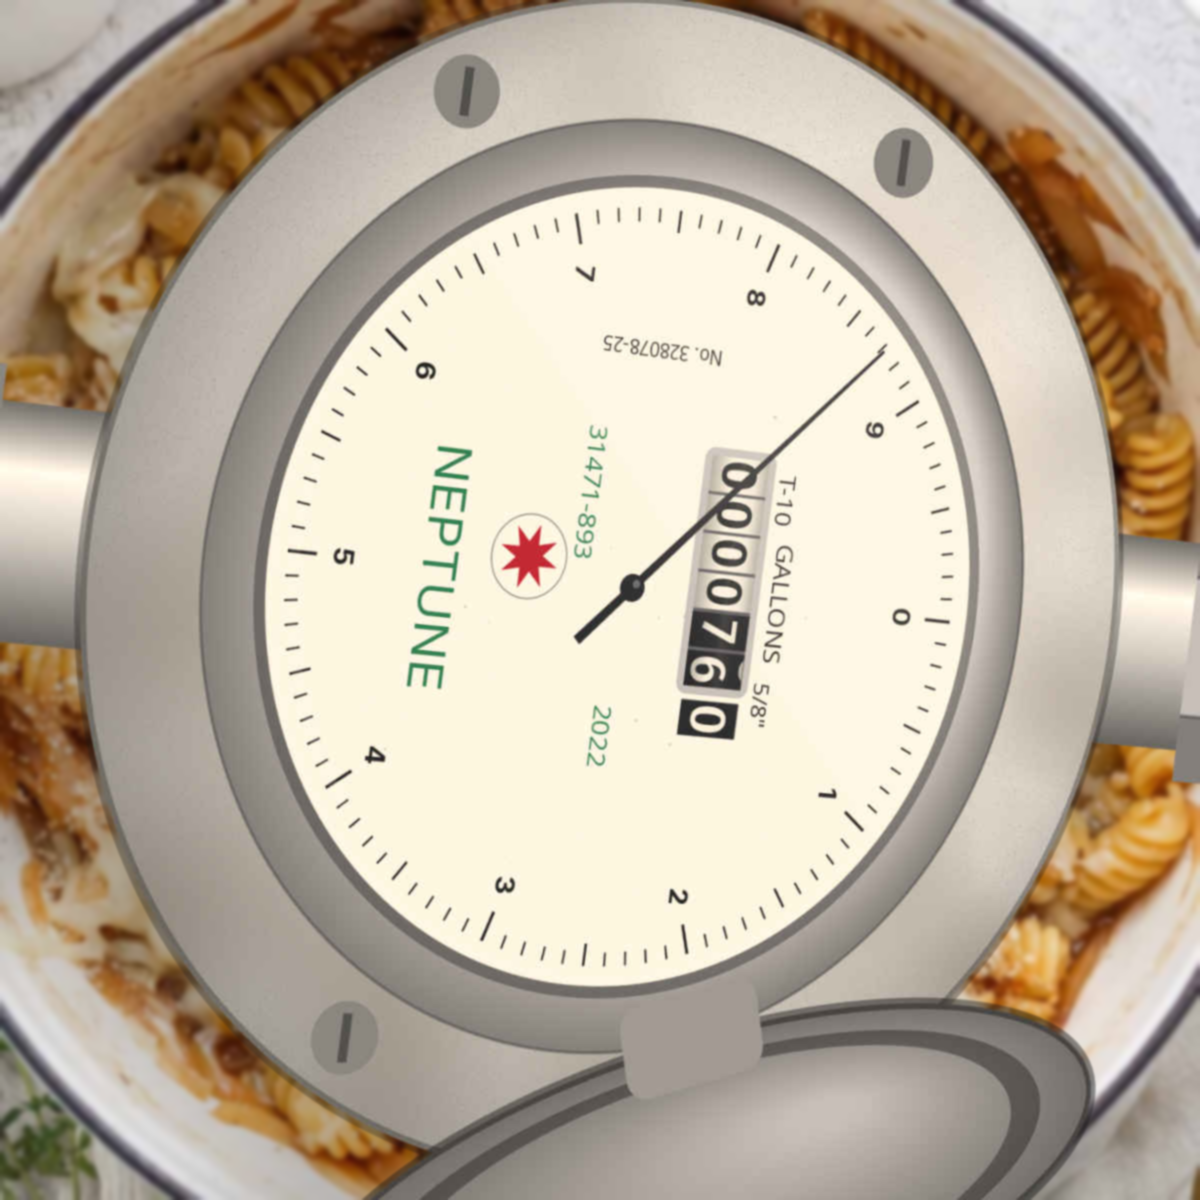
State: 758.7 gal
